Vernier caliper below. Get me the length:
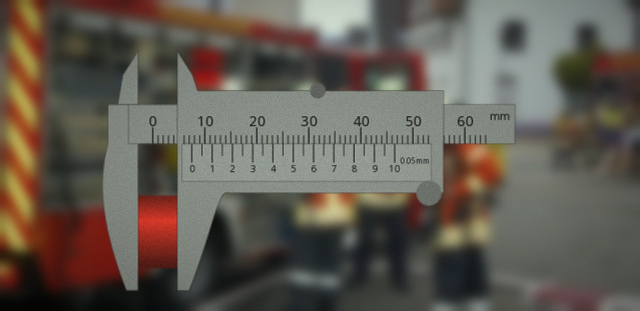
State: 7.5 mm
